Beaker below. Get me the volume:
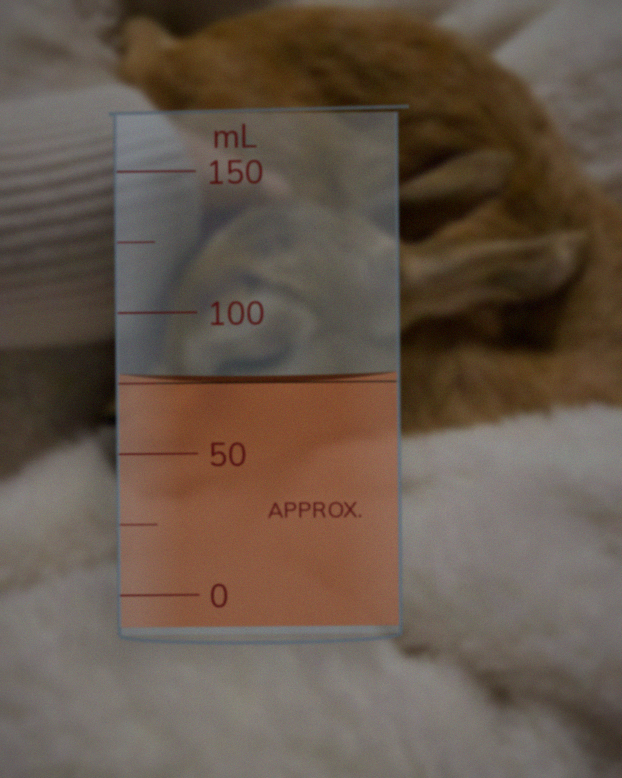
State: 75 mL
